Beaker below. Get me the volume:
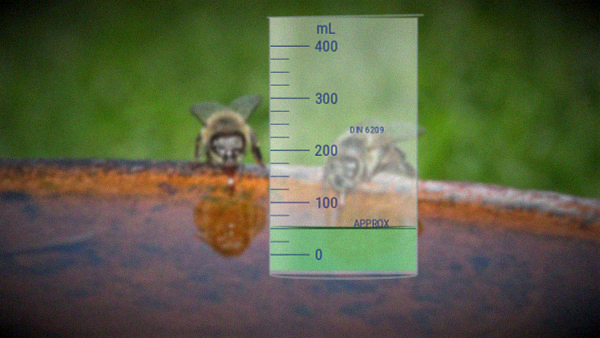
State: 50 mL
